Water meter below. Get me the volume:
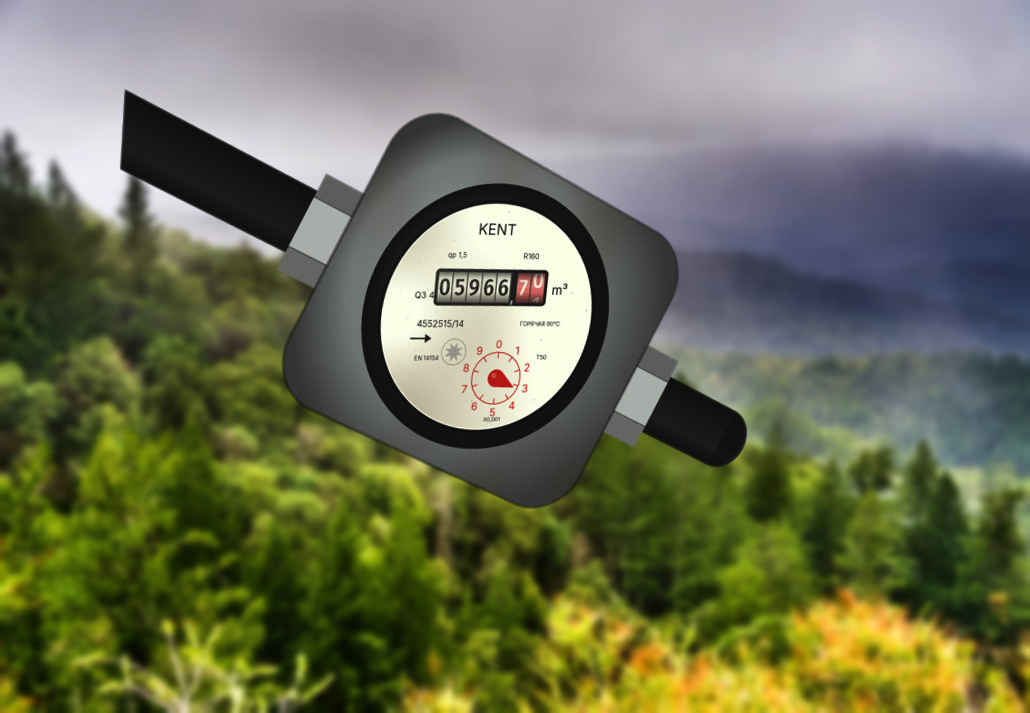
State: 5966.703 m³
